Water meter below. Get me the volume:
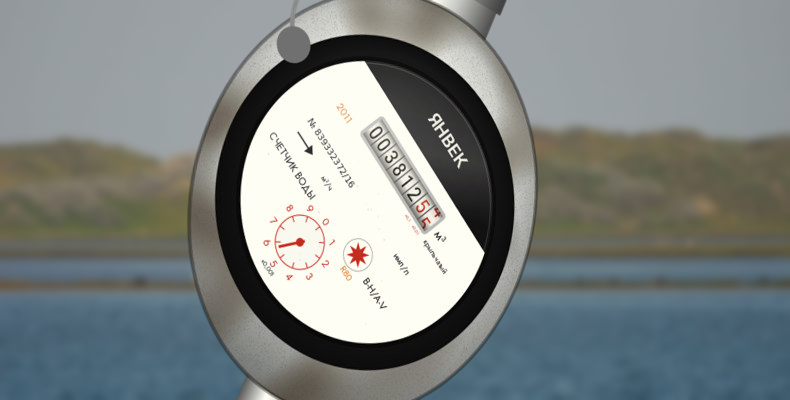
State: 3812.545 m³
